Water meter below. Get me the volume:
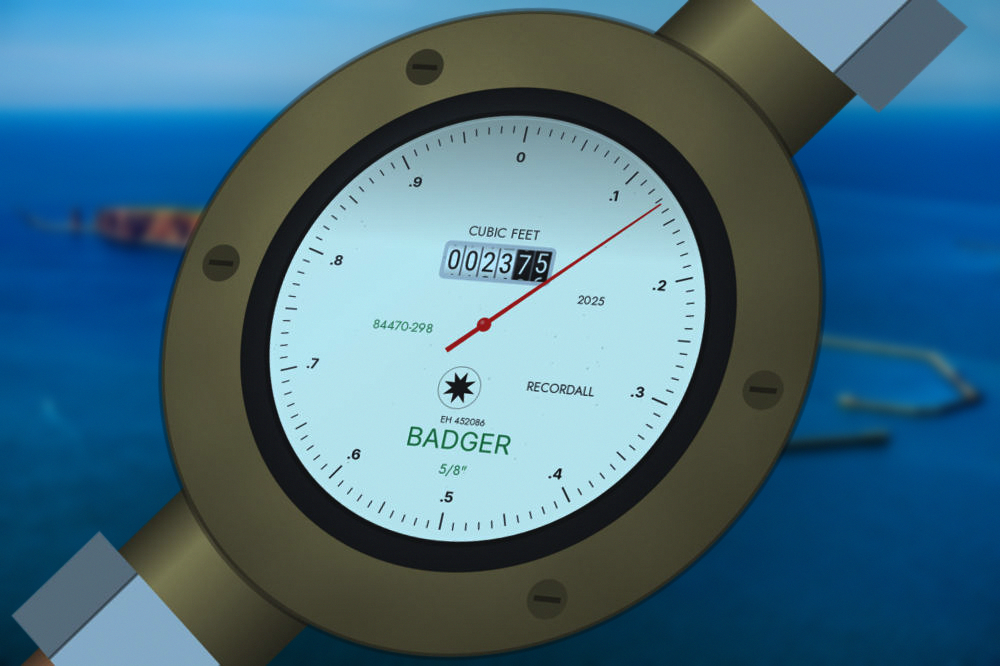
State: 2375.13 ft³
